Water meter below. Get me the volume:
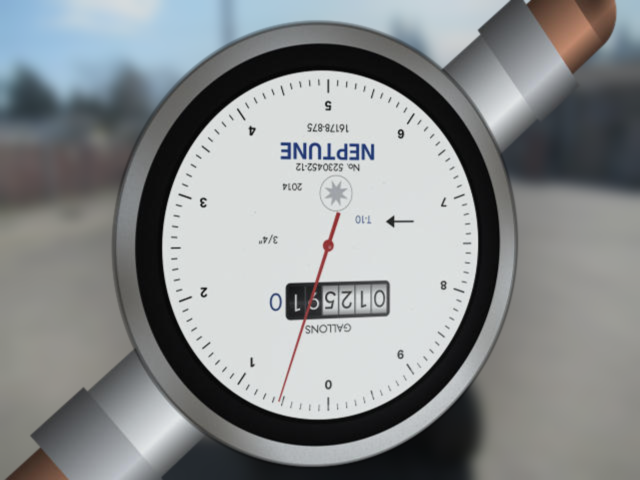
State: 125910.5 gal
